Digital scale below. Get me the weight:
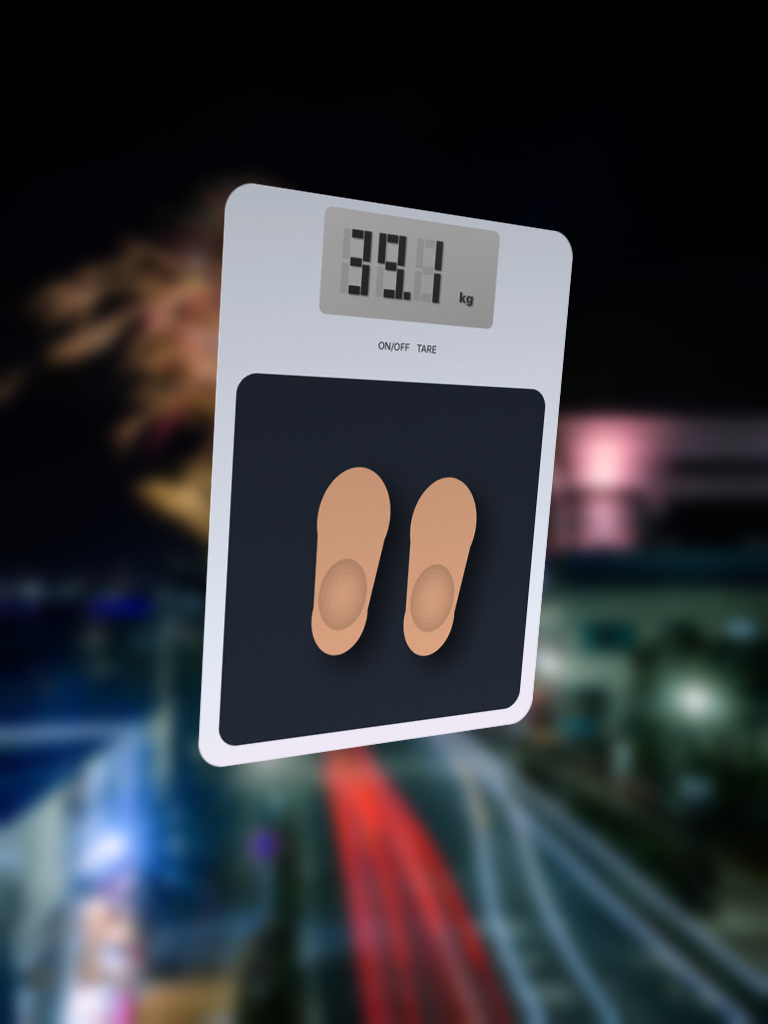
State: 39.1 kg
